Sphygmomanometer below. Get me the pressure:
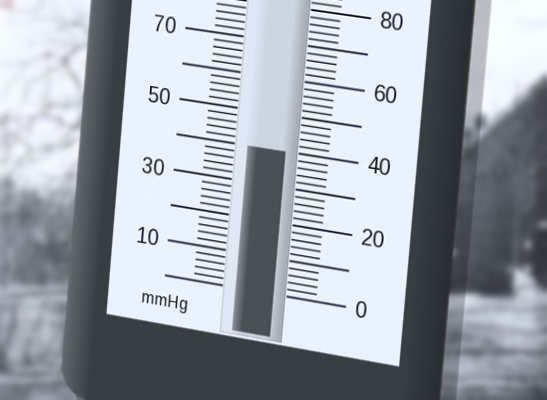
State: 40 mmHg
